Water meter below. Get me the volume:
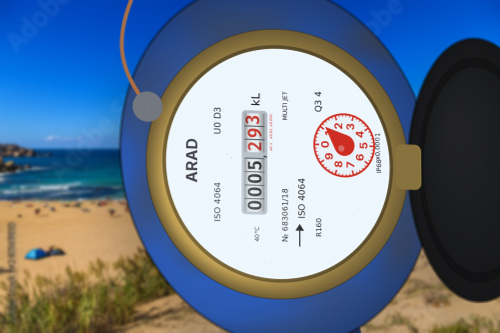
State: 5.2931 kL
